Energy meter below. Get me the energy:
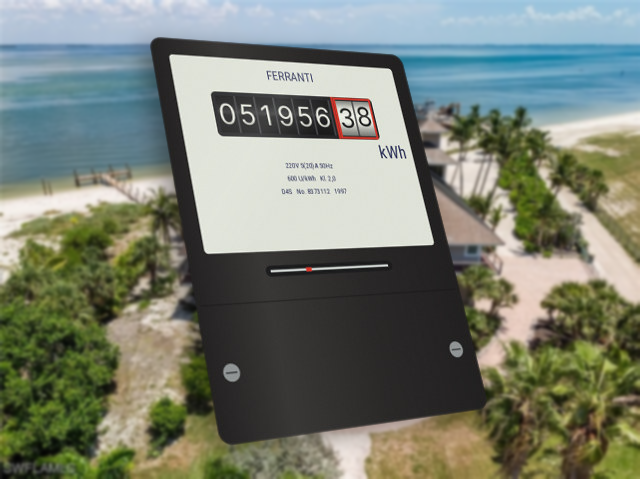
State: 51956.38 kWh
